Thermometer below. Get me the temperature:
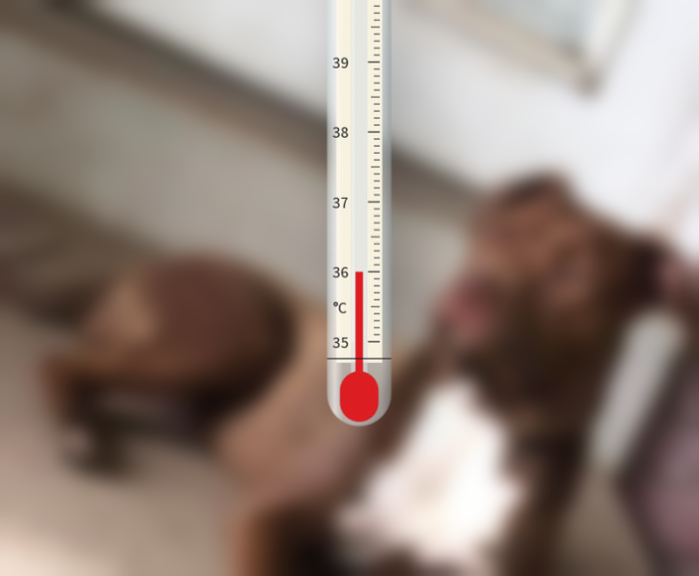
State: 36 °C
